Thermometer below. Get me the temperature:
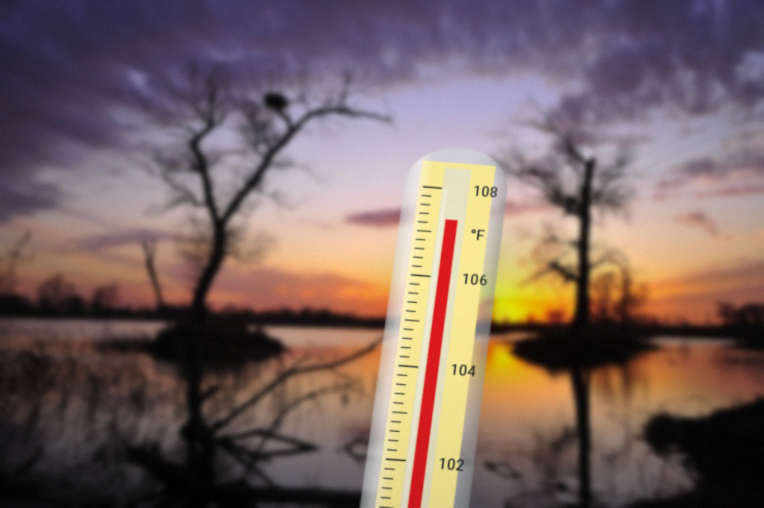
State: 107.3 °F
